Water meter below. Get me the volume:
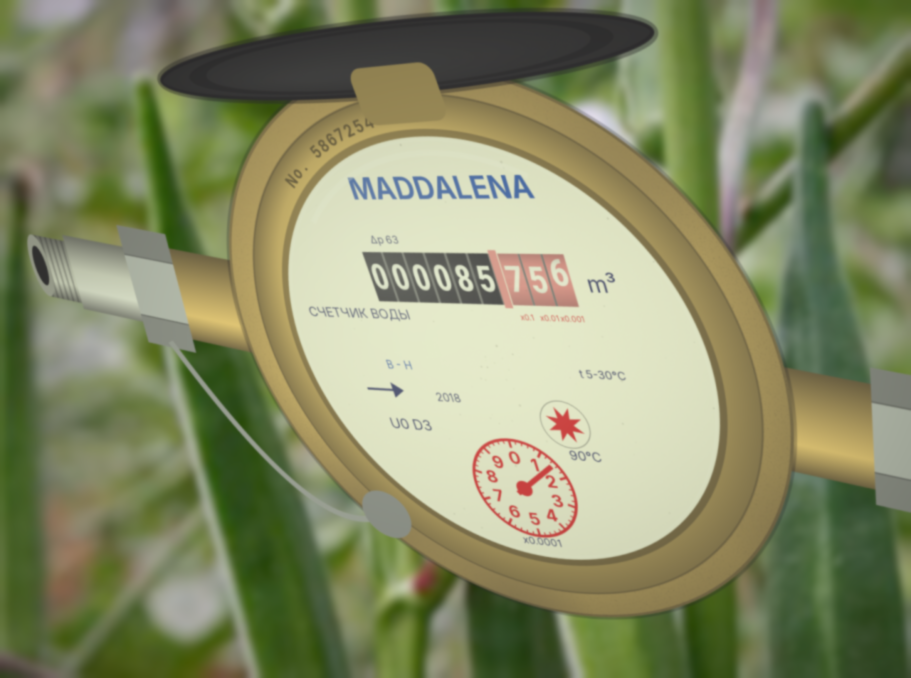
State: 85.7561 m³
